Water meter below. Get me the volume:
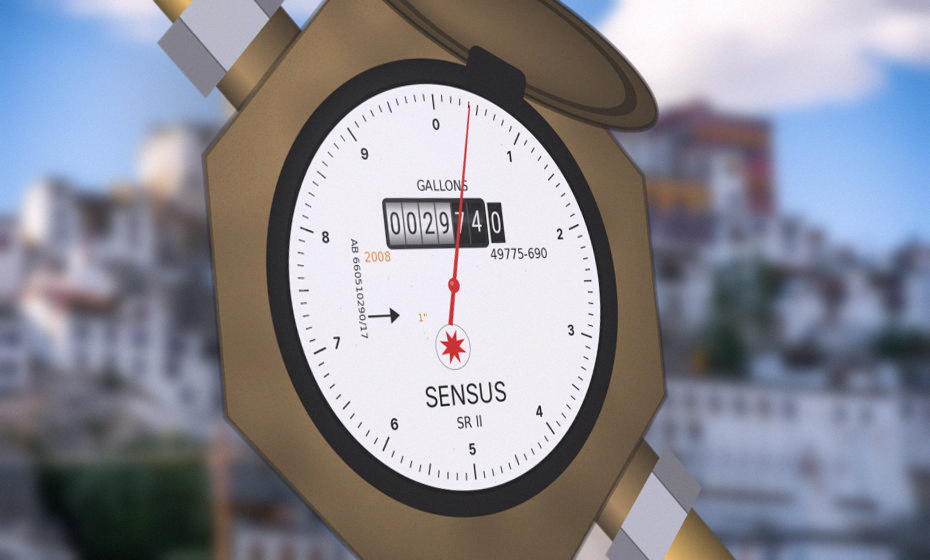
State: 29740.4 gal
